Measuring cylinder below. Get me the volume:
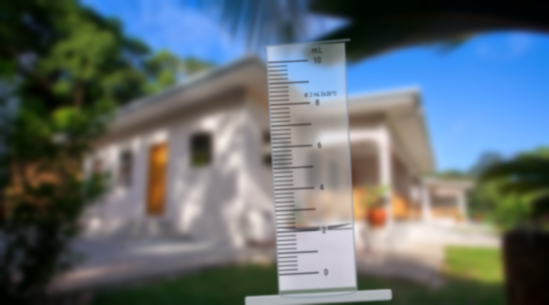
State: 2 mL
